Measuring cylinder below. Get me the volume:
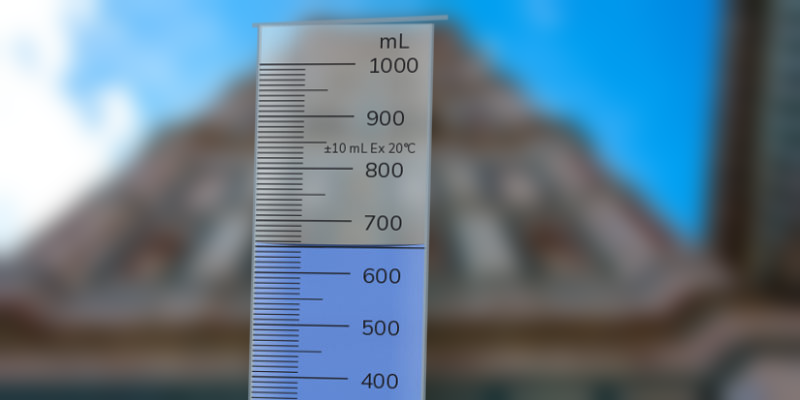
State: 650 mL
